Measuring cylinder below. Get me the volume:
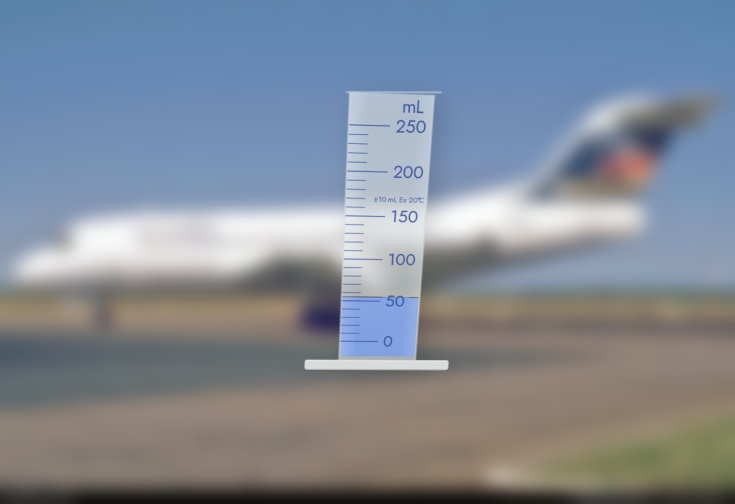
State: 55 mL
